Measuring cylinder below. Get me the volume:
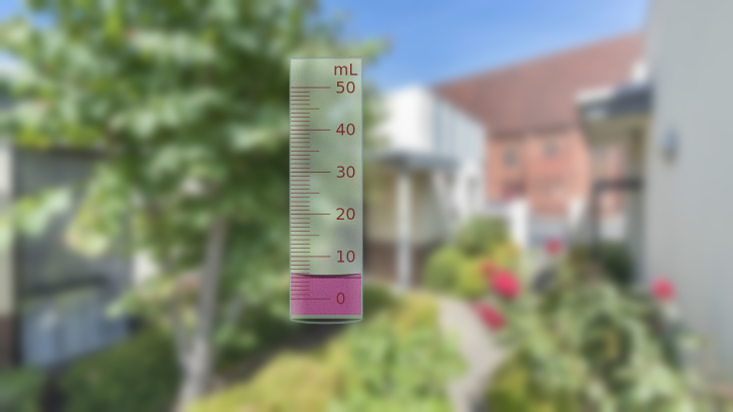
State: 5 mL
